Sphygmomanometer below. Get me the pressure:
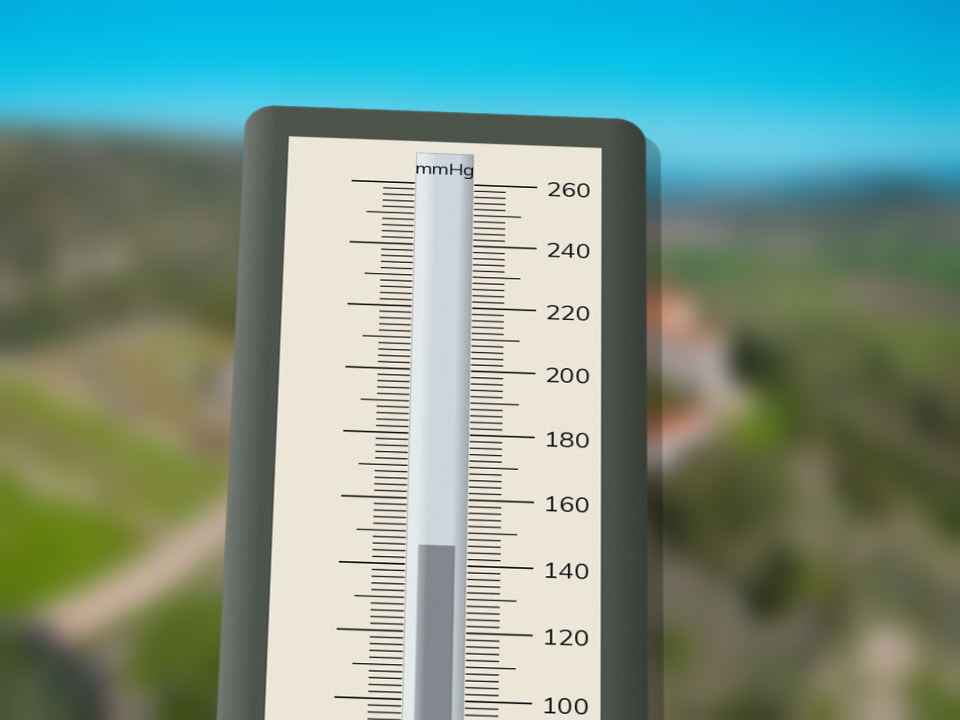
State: 146 mmHg
